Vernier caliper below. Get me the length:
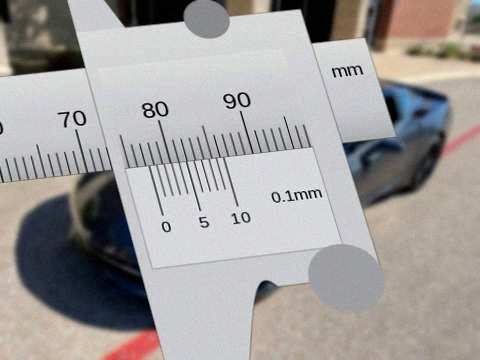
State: 77.4 mm
